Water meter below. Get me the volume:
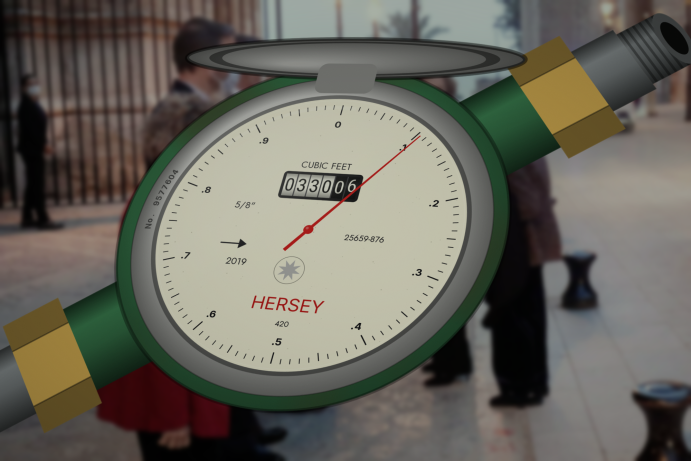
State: 33006.10 ft³
